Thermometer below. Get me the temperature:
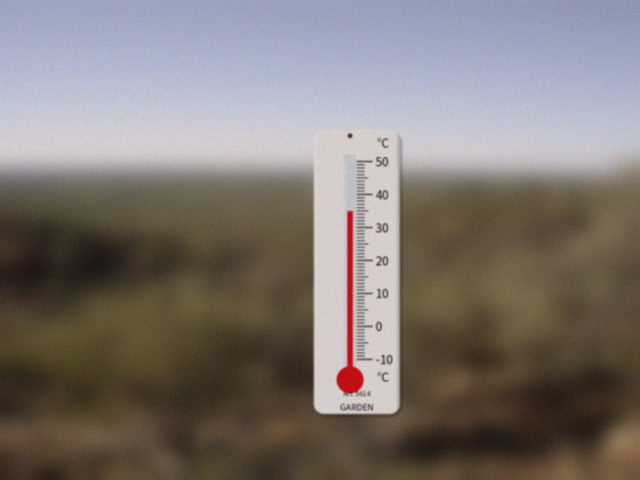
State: 35 °C
